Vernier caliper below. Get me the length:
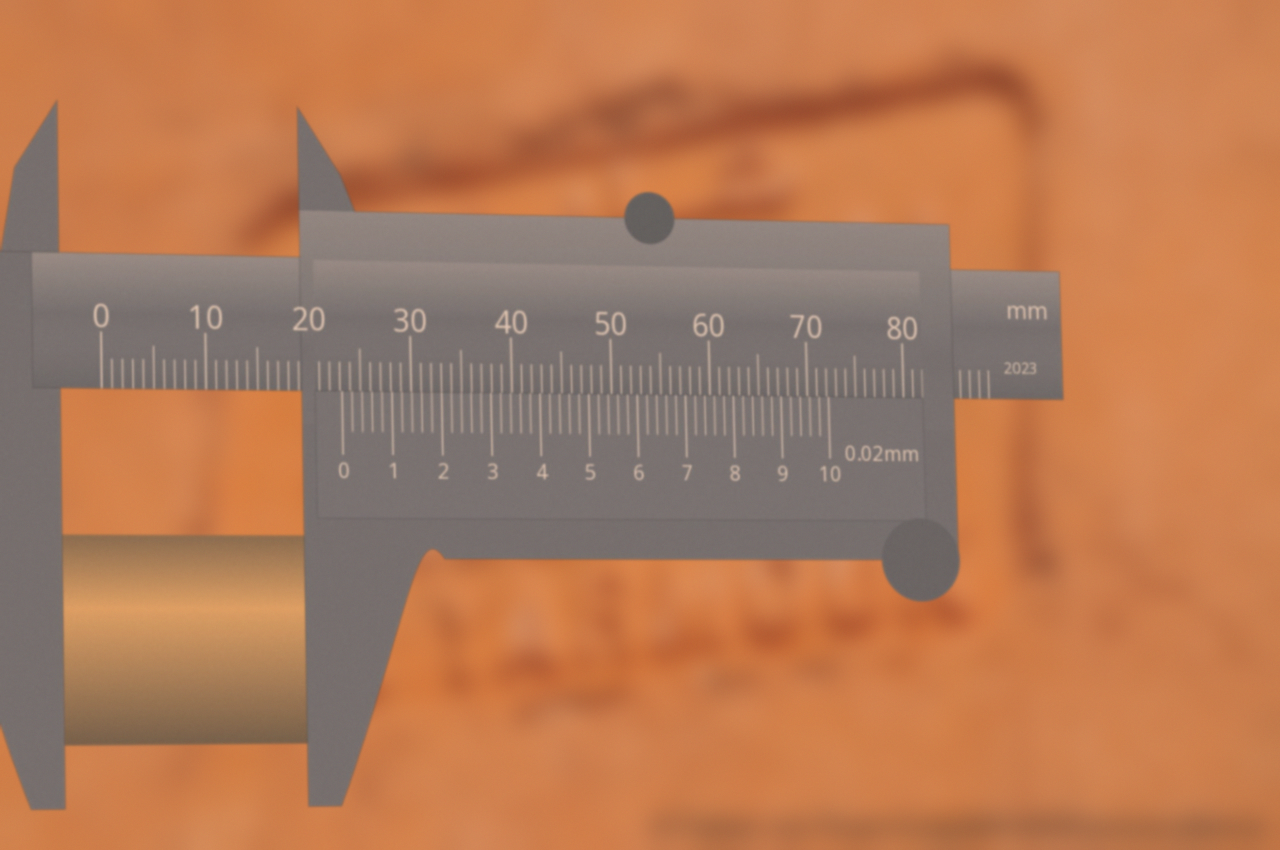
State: 23.2 mm
